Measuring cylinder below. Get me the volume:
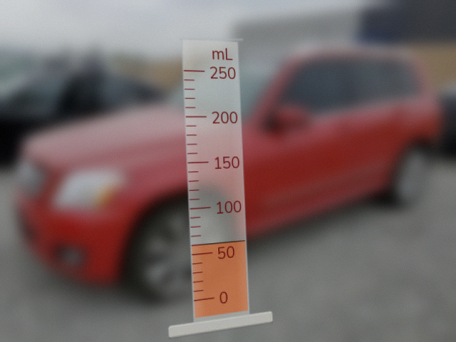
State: 60 mL
